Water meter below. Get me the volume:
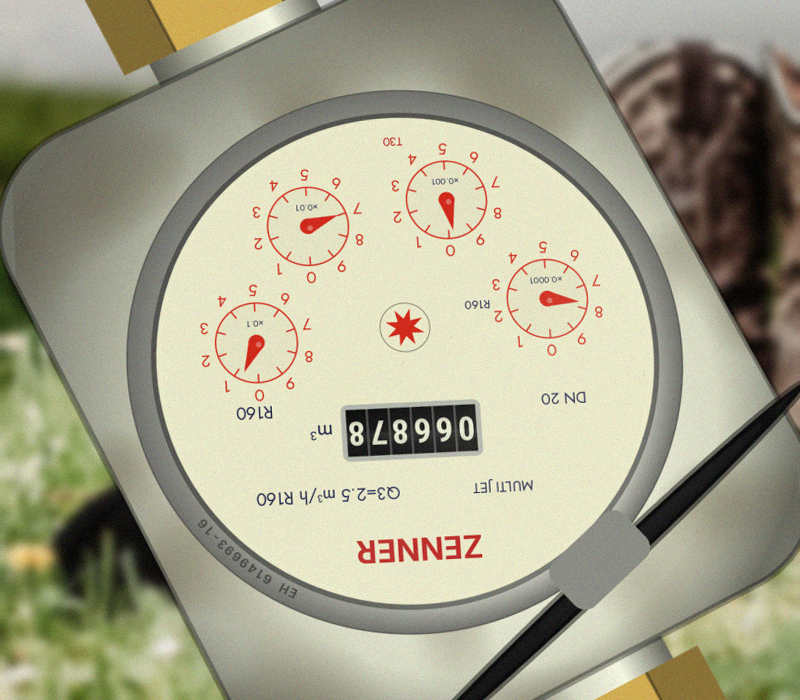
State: 66878.0697 m³
